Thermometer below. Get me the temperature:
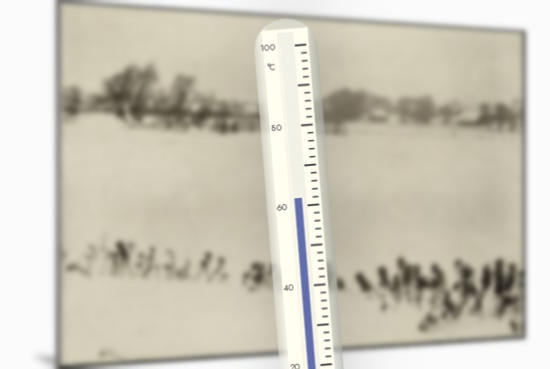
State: 62 °C
